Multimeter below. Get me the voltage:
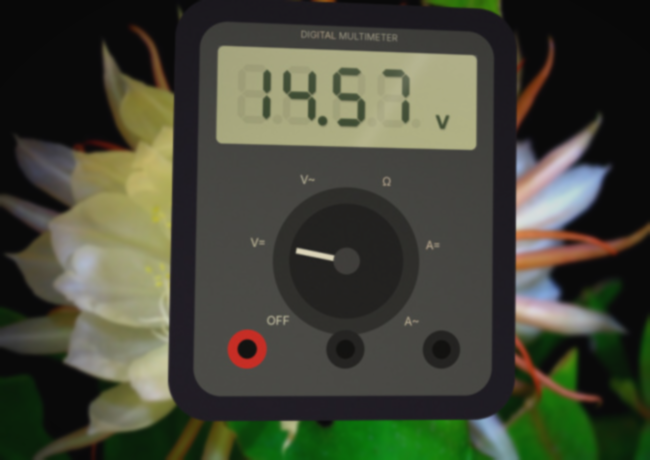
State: 14.57 V
